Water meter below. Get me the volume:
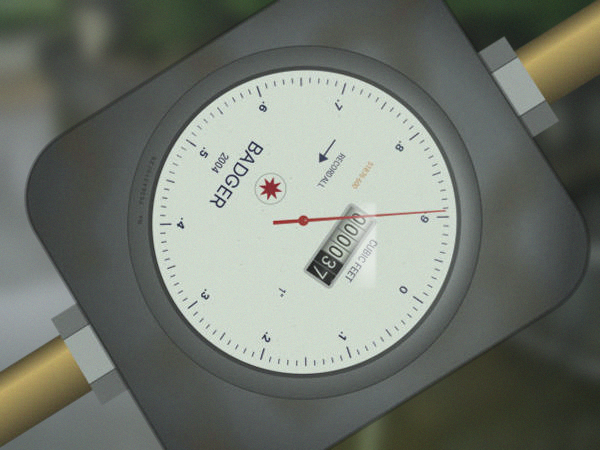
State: 36.89 ft³
